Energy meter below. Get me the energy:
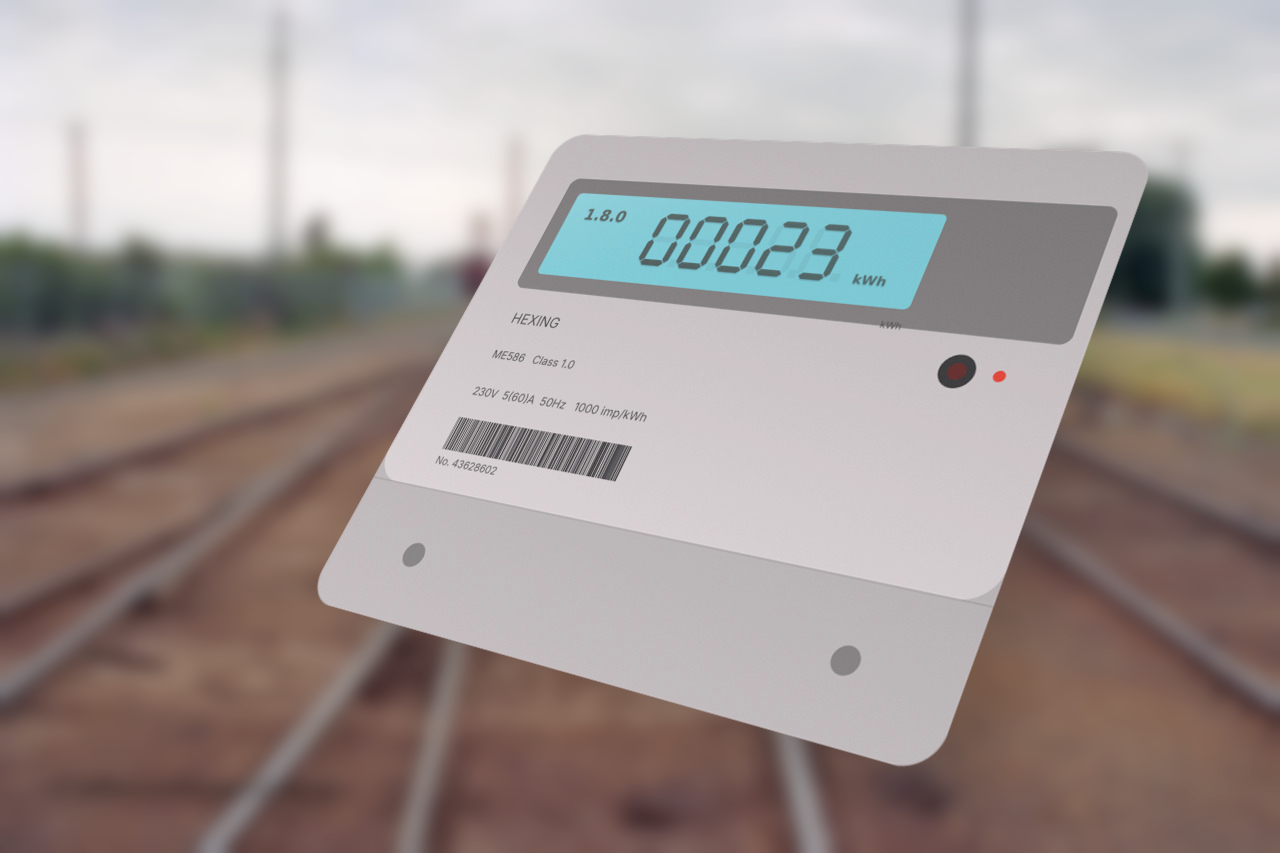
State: 23 kWh
